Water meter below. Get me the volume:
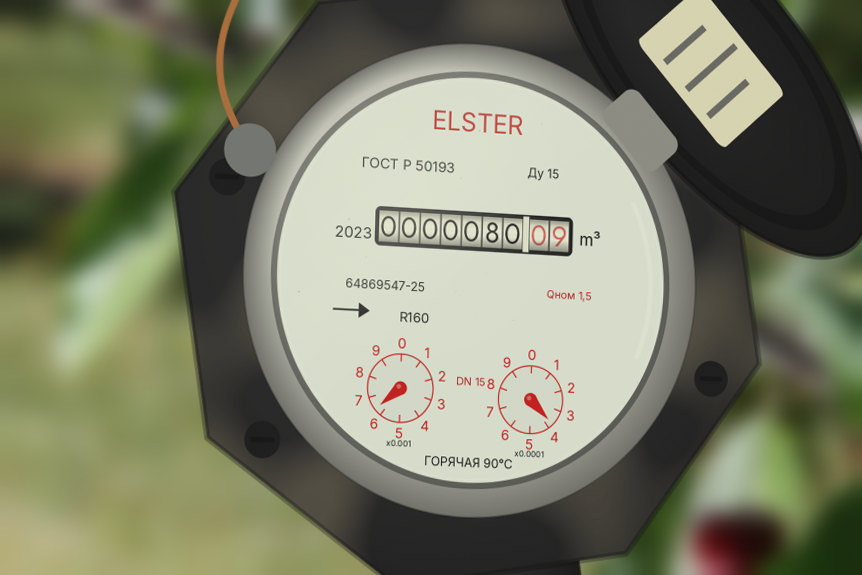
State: 80.0963 m³
